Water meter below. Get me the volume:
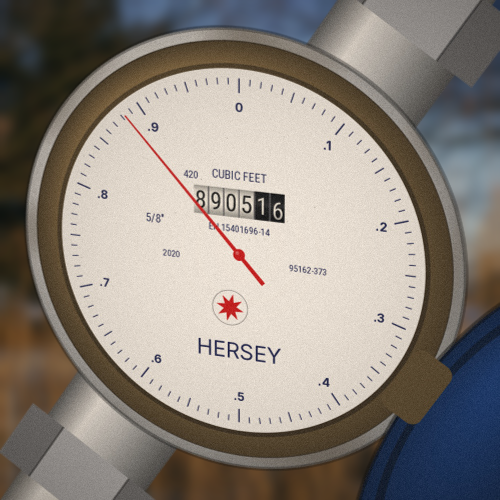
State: 890515.88 ft³
